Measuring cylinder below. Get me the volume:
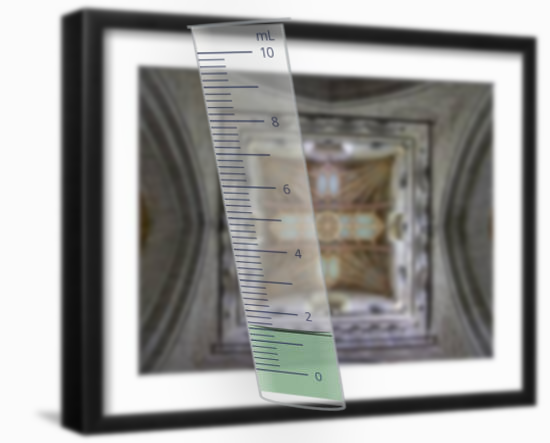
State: 1.4 mL
